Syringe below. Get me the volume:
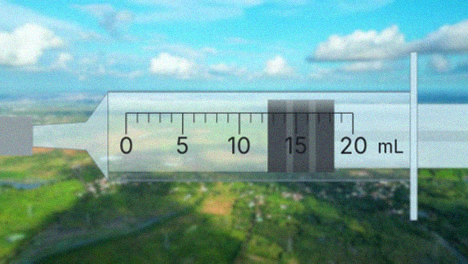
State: 12.5 mL
